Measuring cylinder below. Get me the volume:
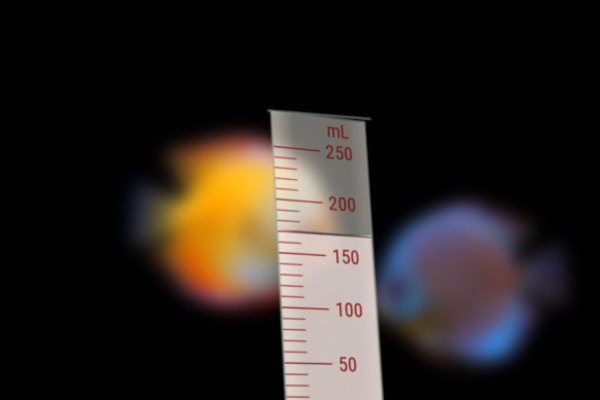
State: 170 mL
